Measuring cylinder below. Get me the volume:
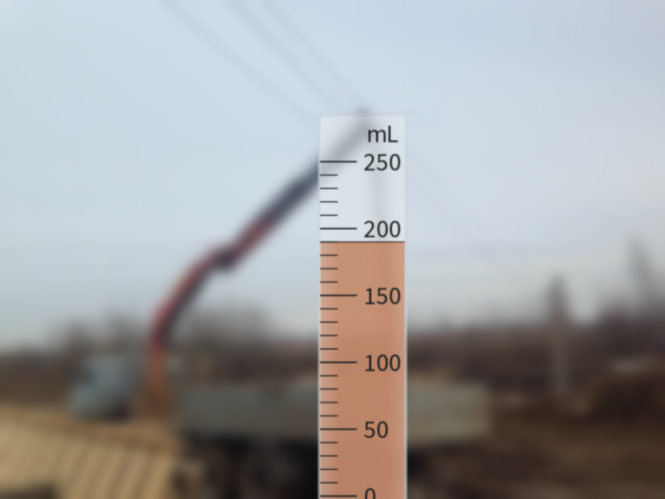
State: 190 mL
